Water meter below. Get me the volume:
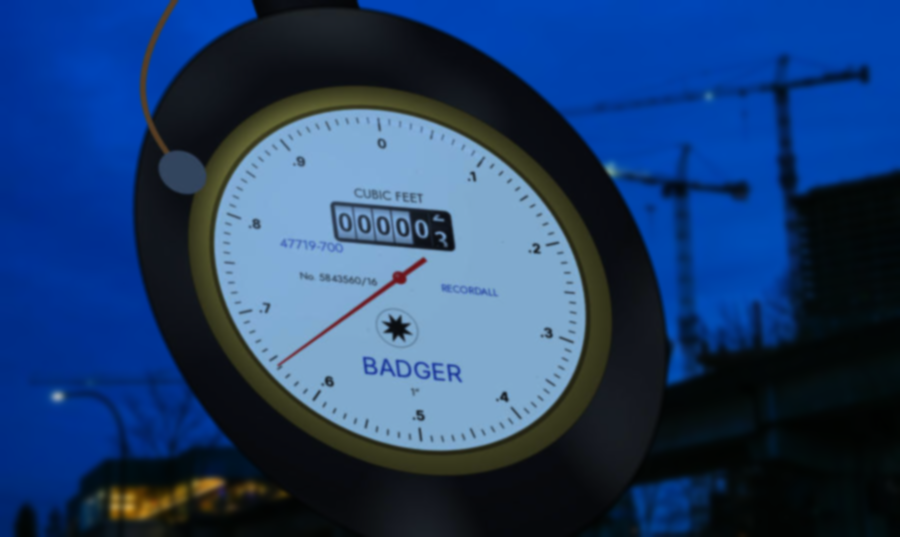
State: 2.64 ft³
